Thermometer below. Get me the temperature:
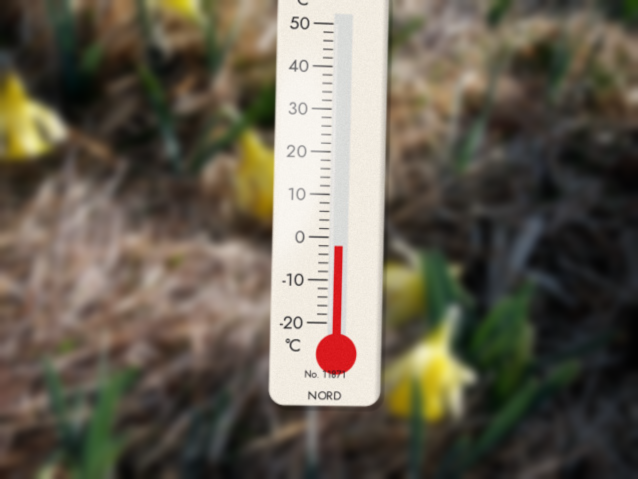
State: -2 °C
